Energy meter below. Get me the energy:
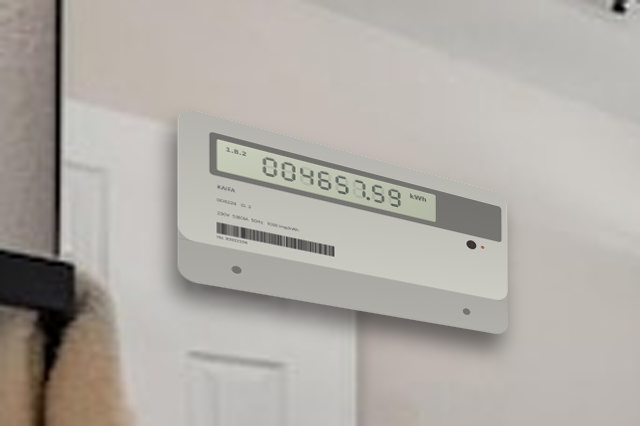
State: 4657.59 kWh
